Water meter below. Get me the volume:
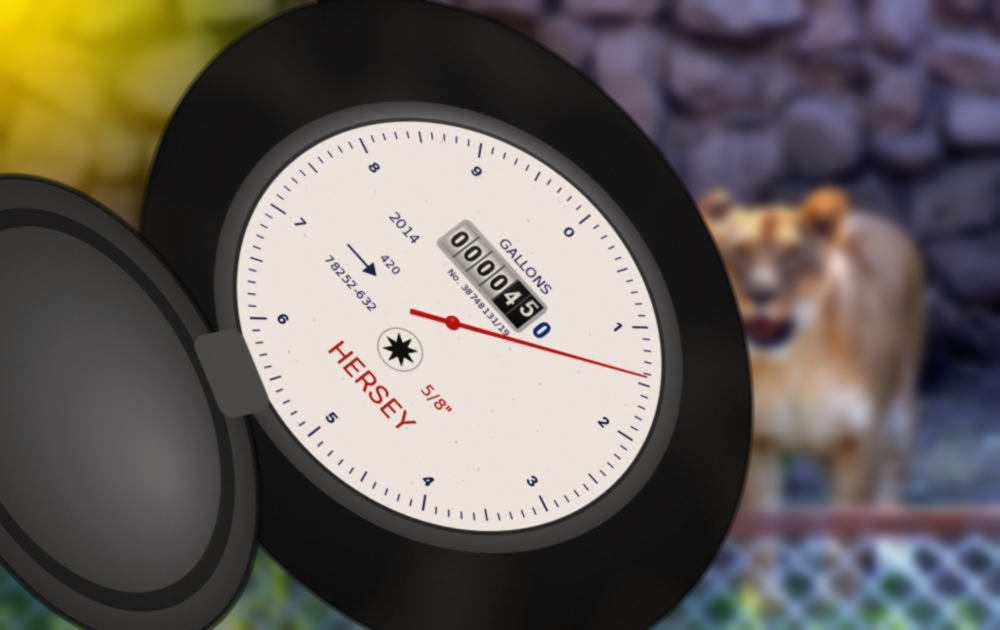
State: 451.4 gal
